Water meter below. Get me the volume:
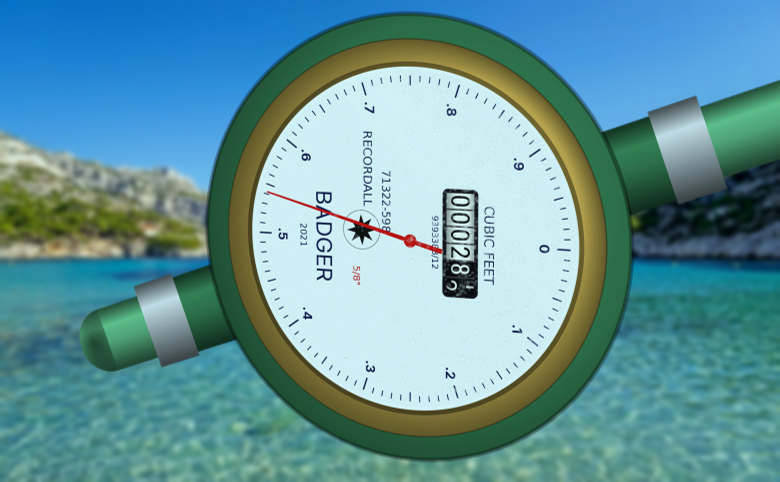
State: 281.54 ft³
